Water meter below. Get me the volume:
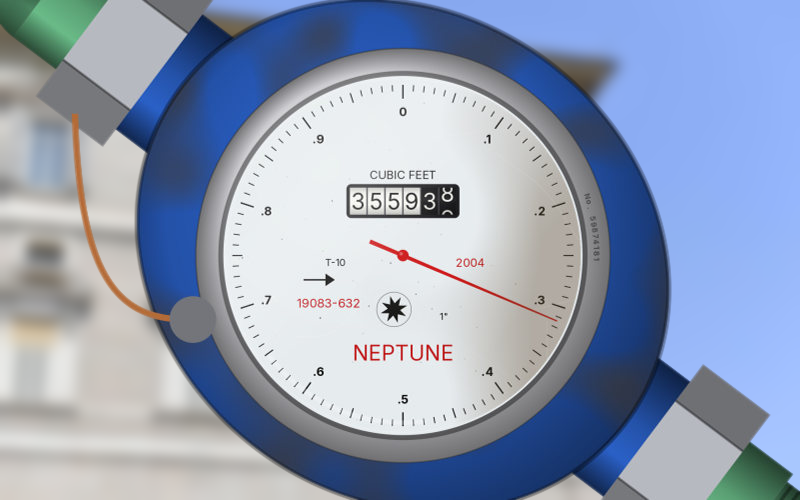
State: 355938.31 ft³
